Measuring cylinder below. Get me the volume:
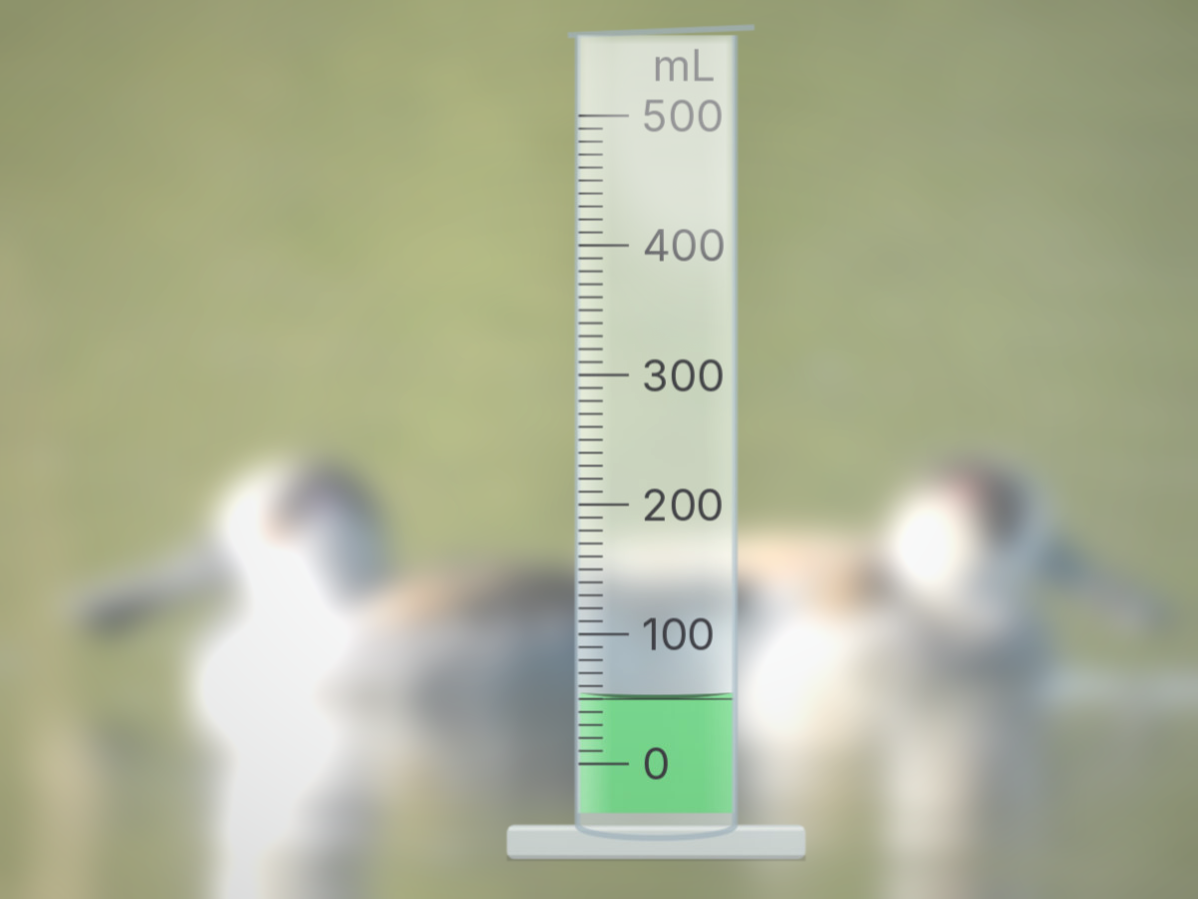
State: 50 mL
